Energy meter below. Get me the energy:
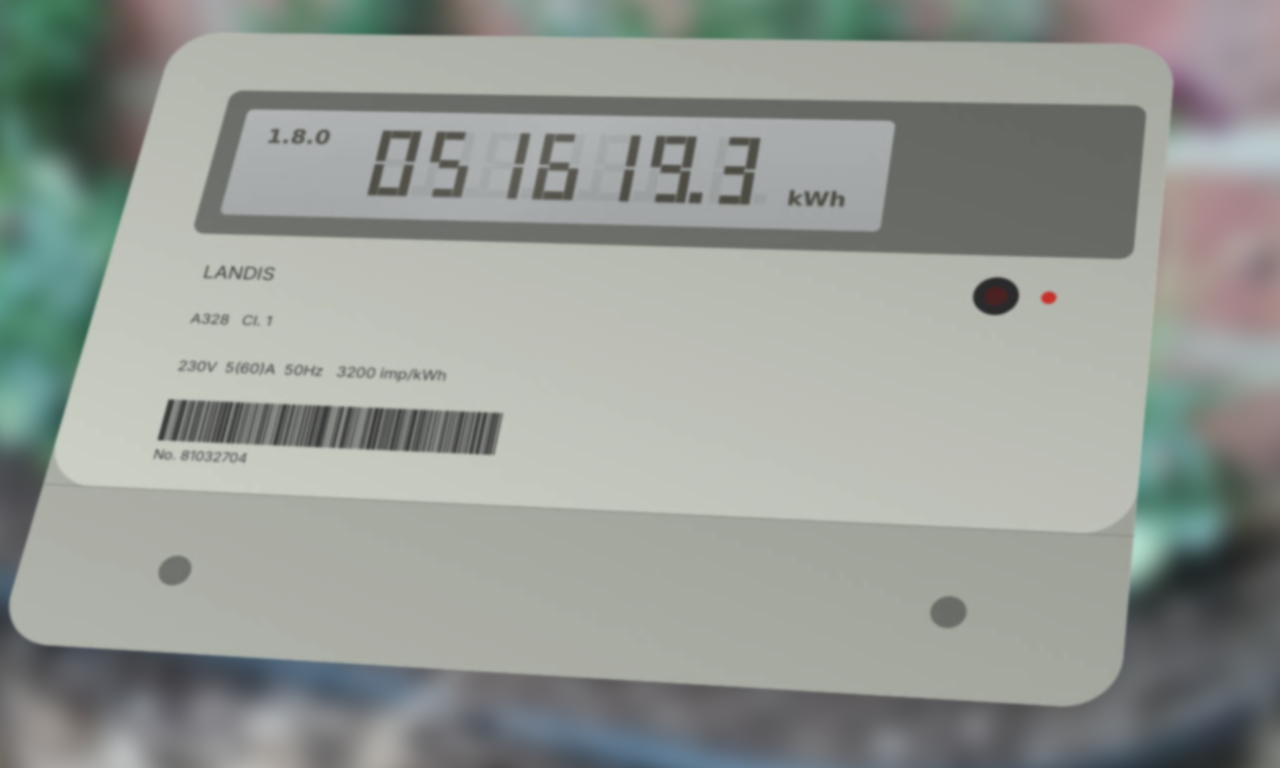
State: 51619.3 kWh
